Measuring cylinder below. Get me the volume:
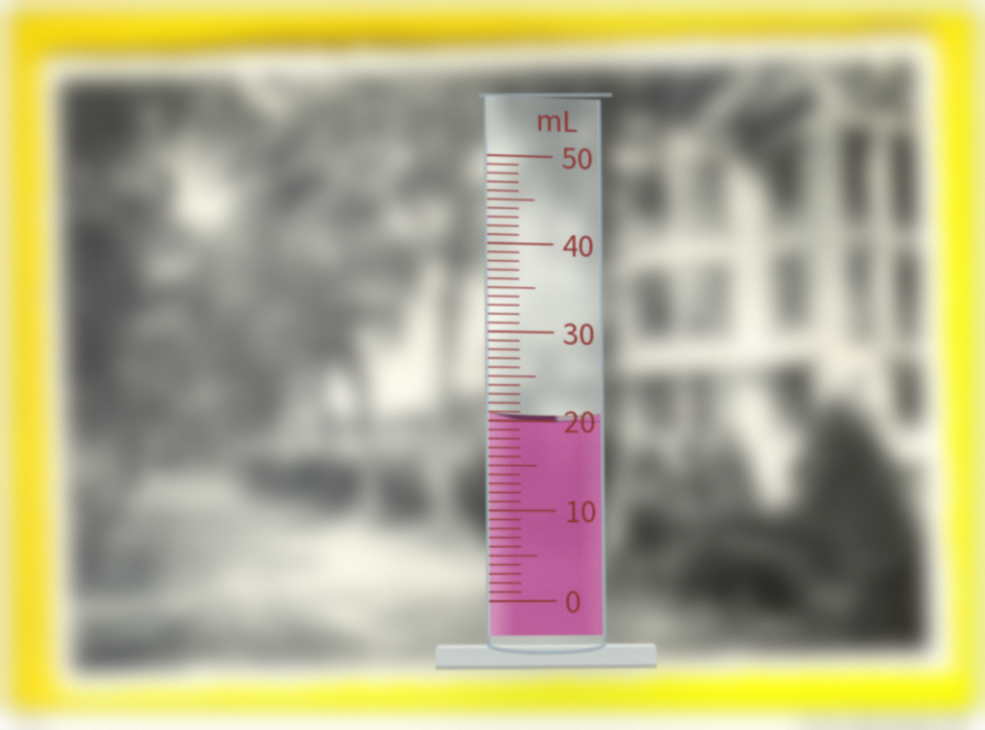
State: 20 mL
